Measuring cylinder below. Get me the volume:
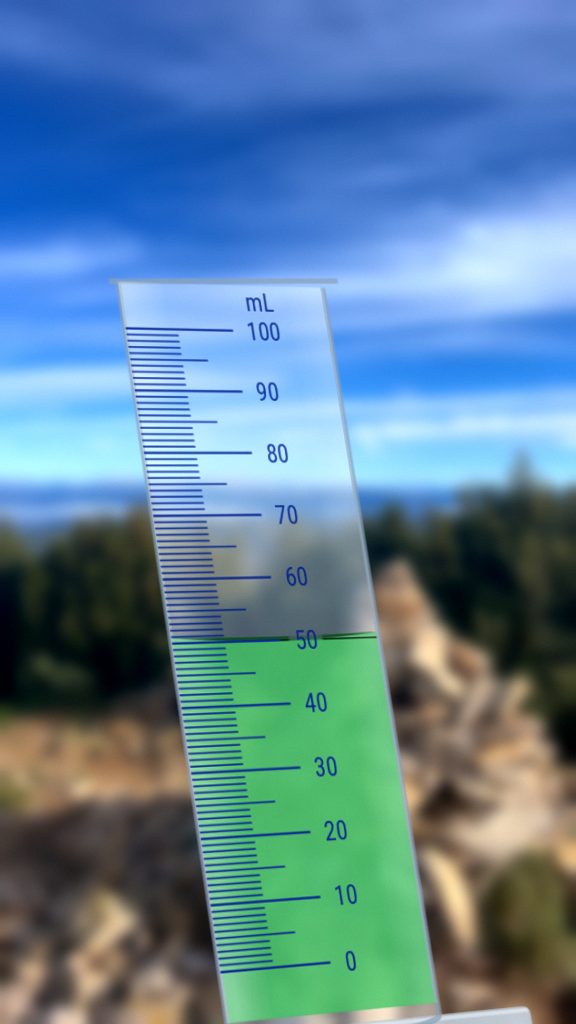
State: 50 mL
